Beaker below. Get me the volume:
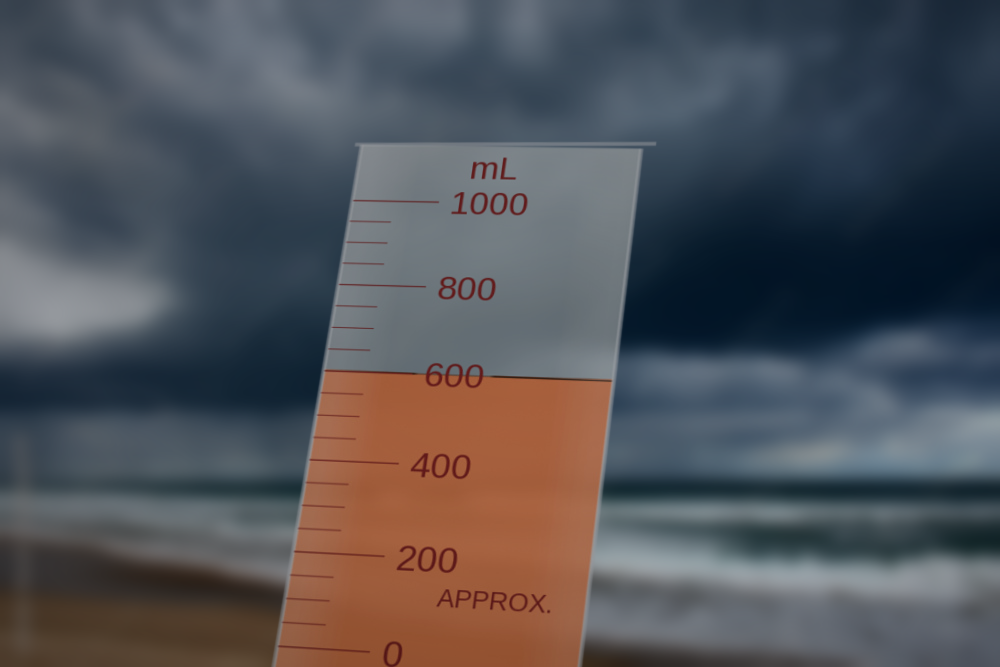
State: 600 mL
